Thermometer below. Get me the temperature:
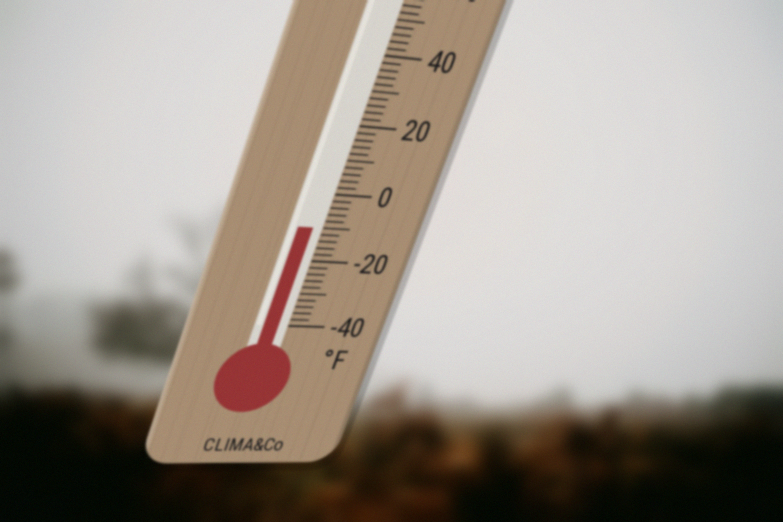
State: -10 °F
